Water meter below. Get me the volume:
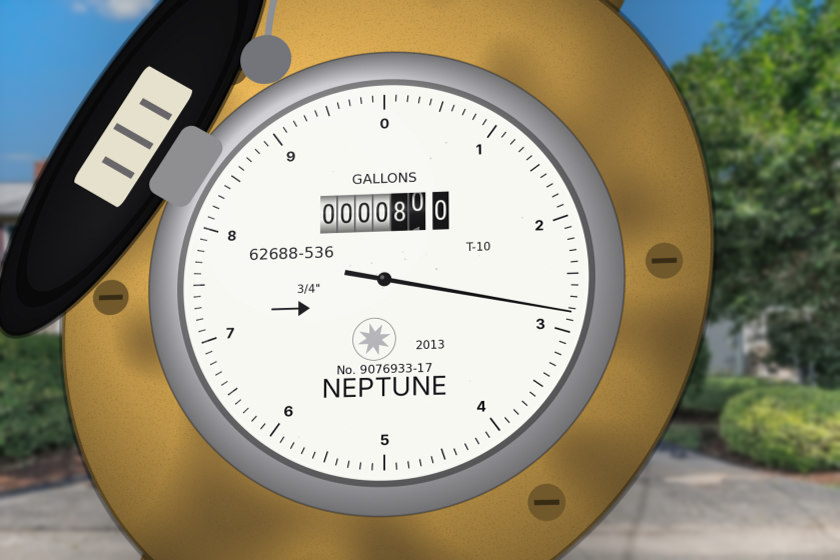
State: 802.8 gal
